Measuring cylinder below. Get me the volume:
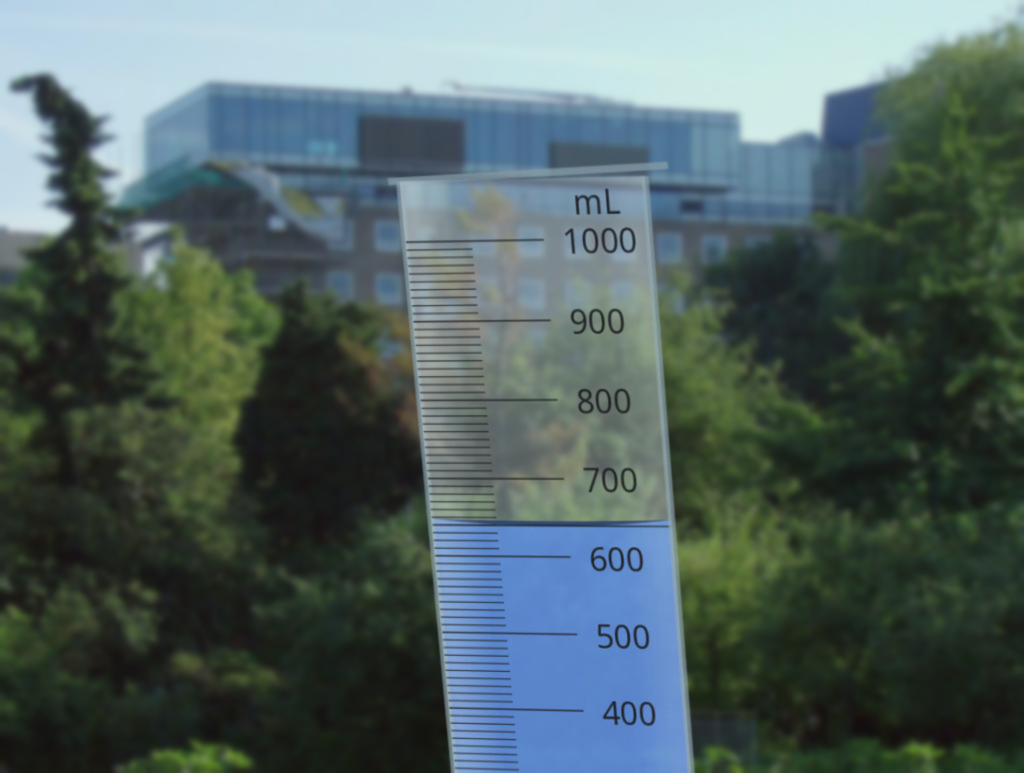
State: 640 mL
